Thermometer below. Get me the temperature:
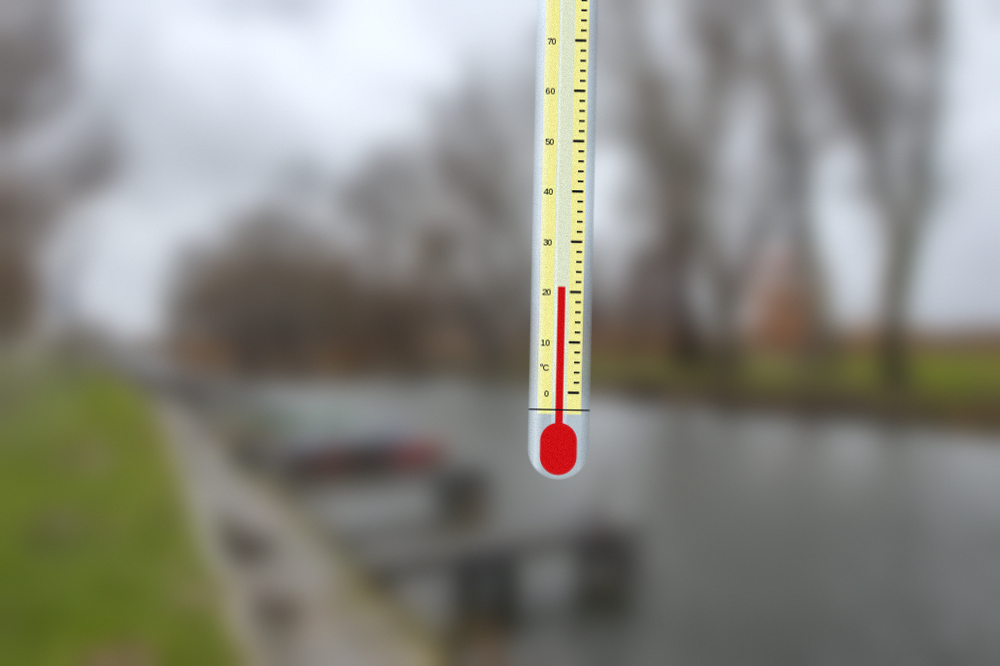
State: 21 °C
